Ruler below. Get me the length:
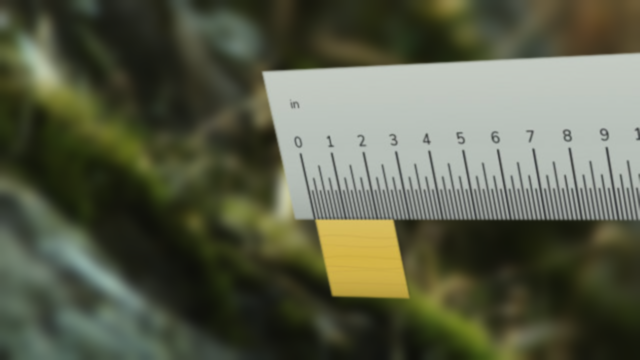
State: 2.5 in
